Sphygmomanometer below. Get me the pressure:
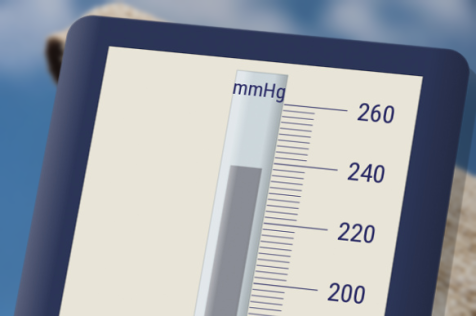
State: 238 mmHg
